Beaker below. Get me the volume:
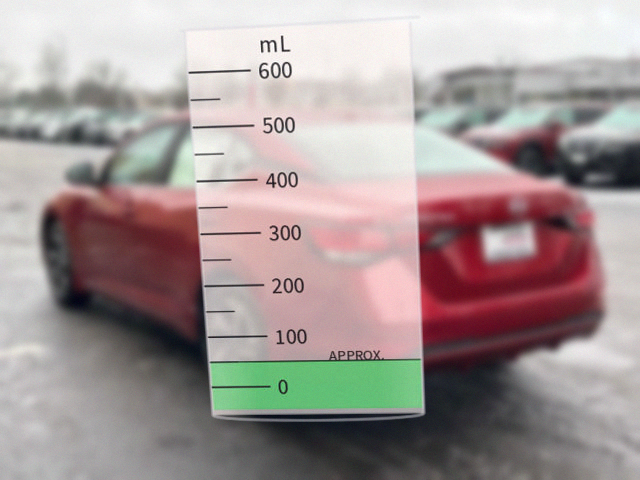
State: 50 mL
